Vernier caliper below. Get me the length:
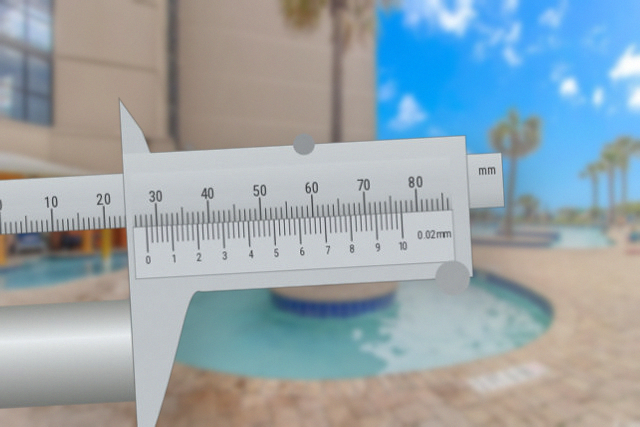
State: 28.0 mm
